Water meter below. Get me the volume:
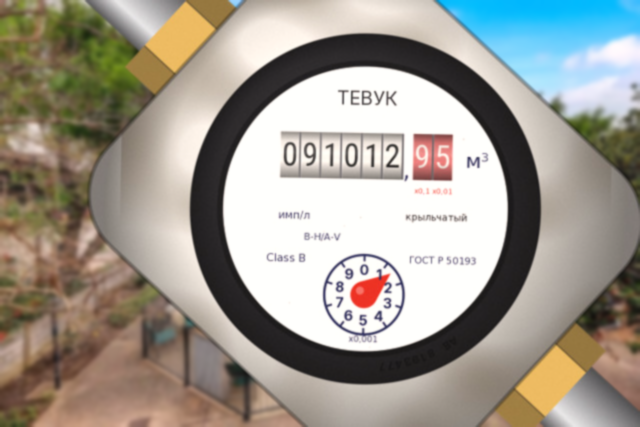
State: 91012.951 m³
